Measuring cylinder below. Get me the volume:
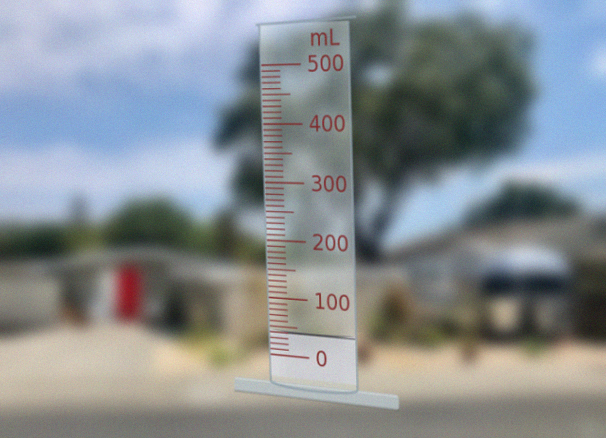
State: 40 mL
